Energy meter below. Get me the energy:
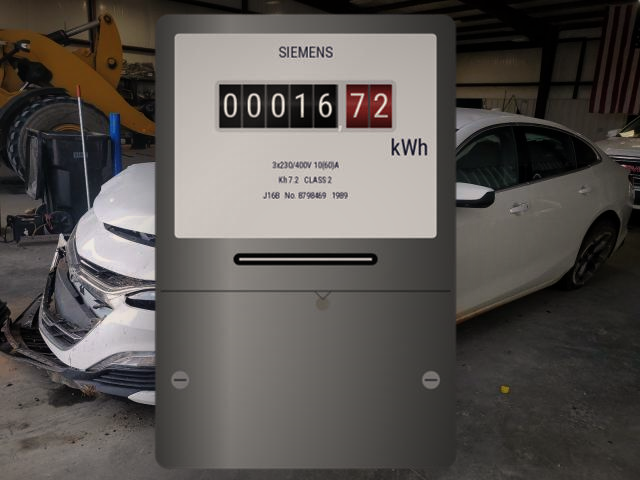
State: 16.72 kWh
